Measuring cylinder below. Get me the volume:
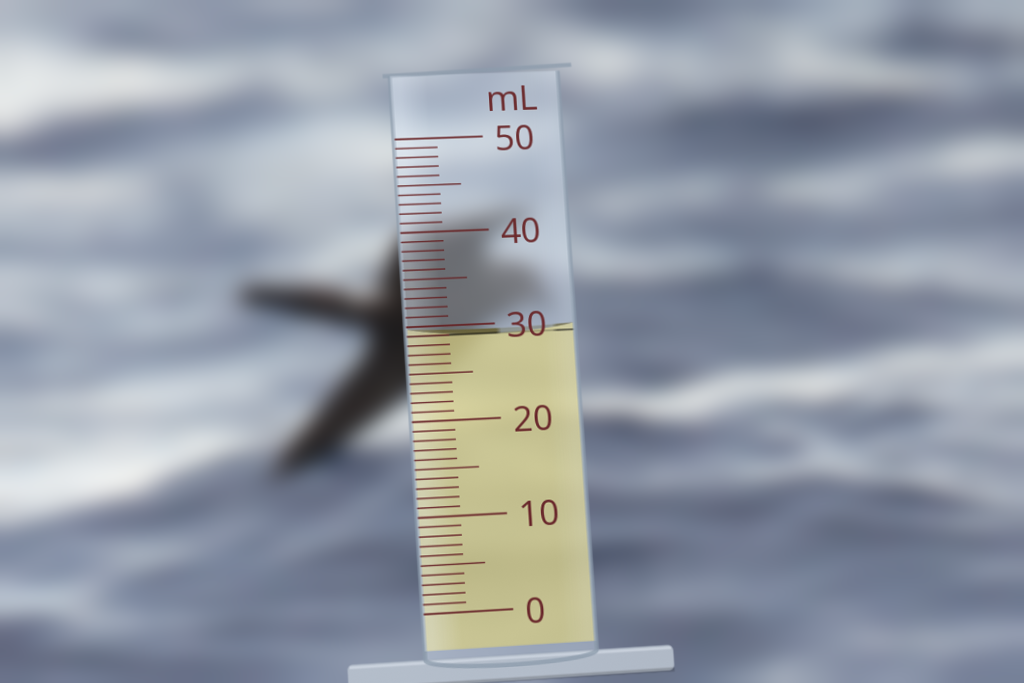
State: 29 mL
